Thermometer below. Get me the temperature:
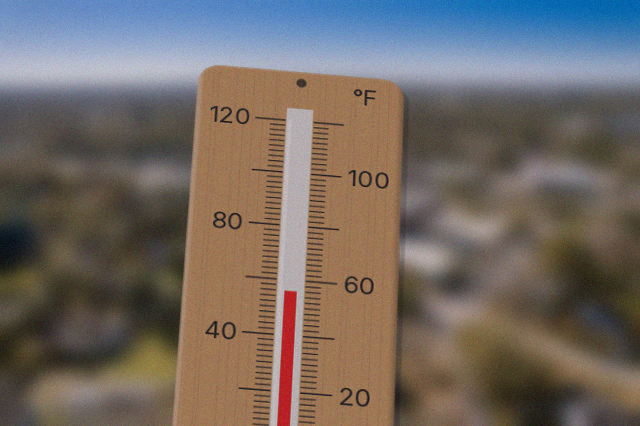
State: 56 °F
